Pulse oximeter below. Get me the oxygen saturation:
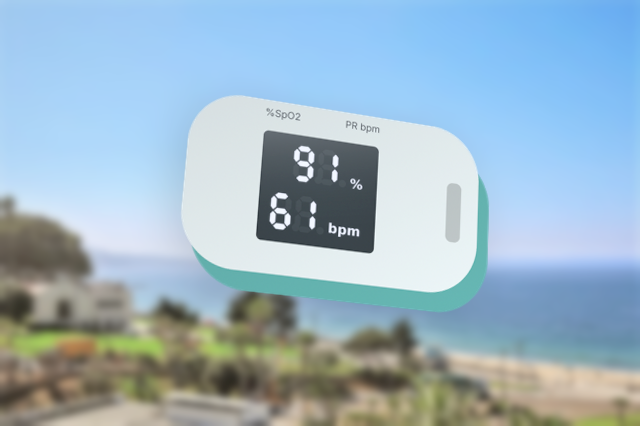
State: 91 %
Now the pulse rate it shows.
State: 61 bpm
